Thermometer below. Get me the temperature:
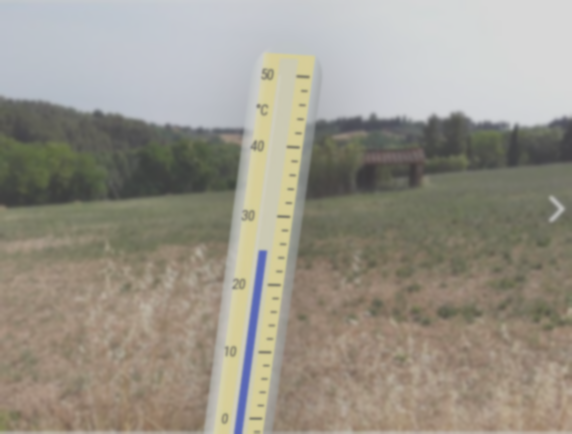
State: 25 °C
